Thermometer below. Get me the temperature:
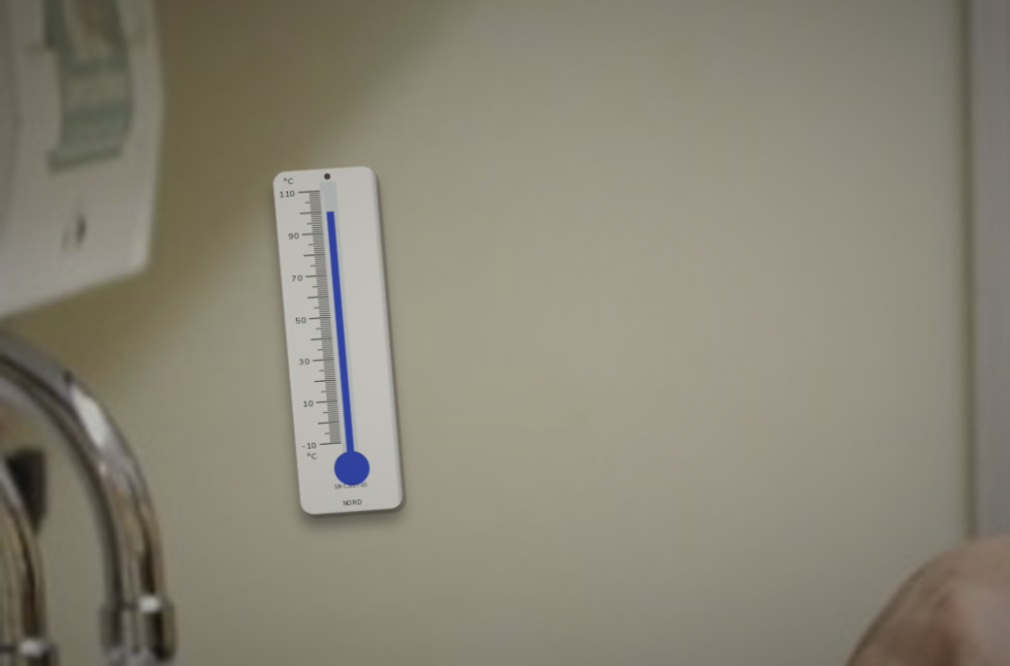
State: 100 °C
